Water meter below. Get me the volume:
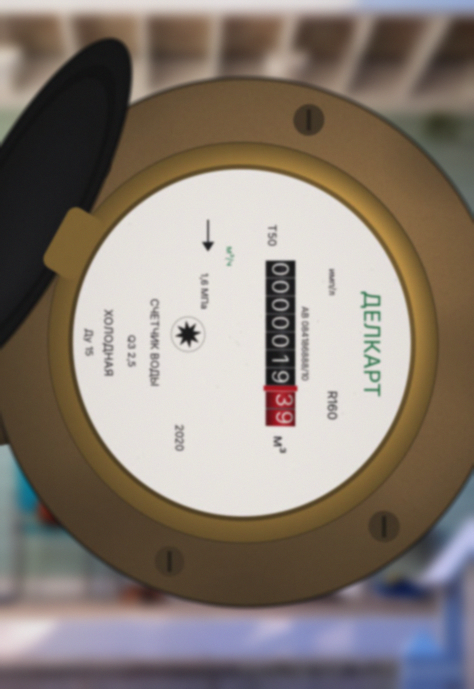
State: 19.39 m³
